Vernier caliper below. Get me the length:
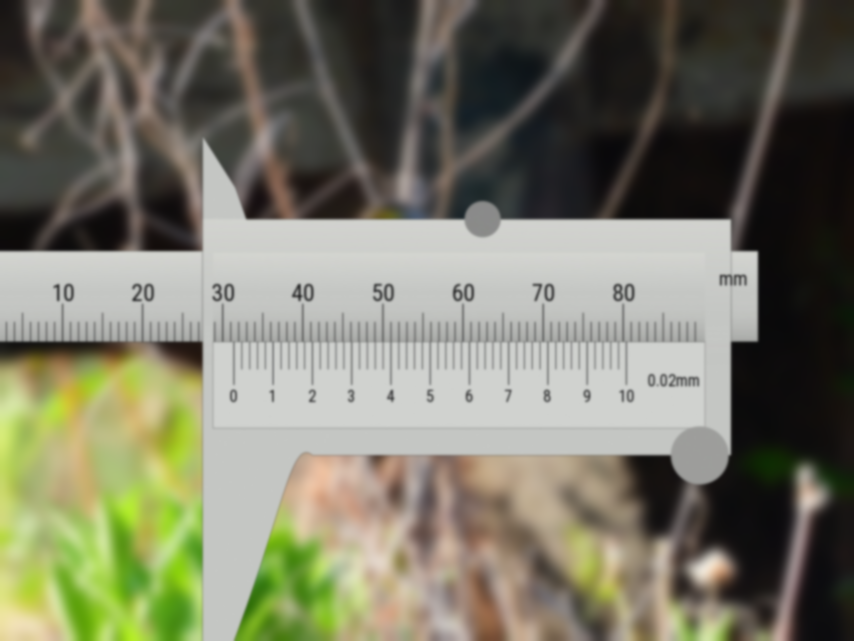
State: 31.4 mm
